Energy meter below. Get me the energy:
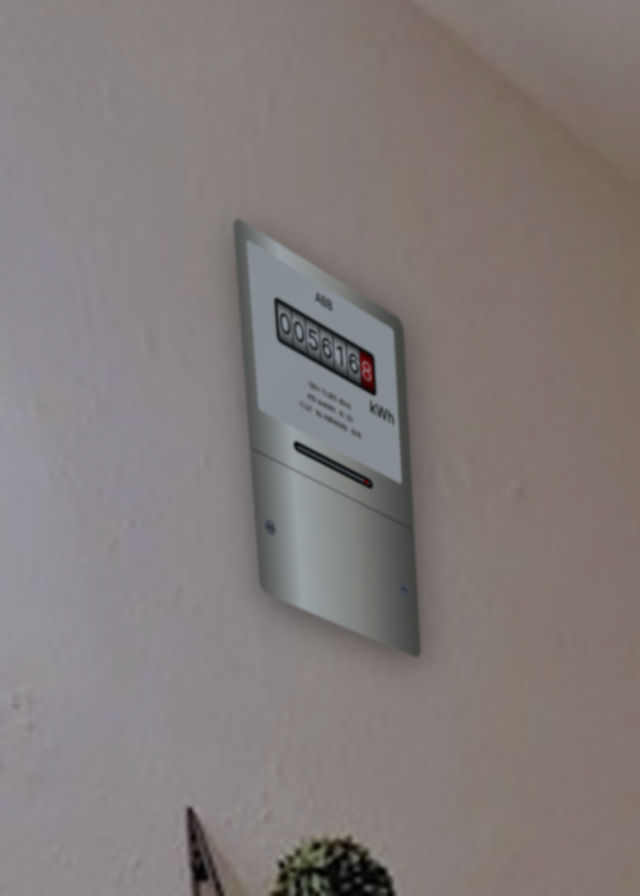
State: 5616.8 kWh
